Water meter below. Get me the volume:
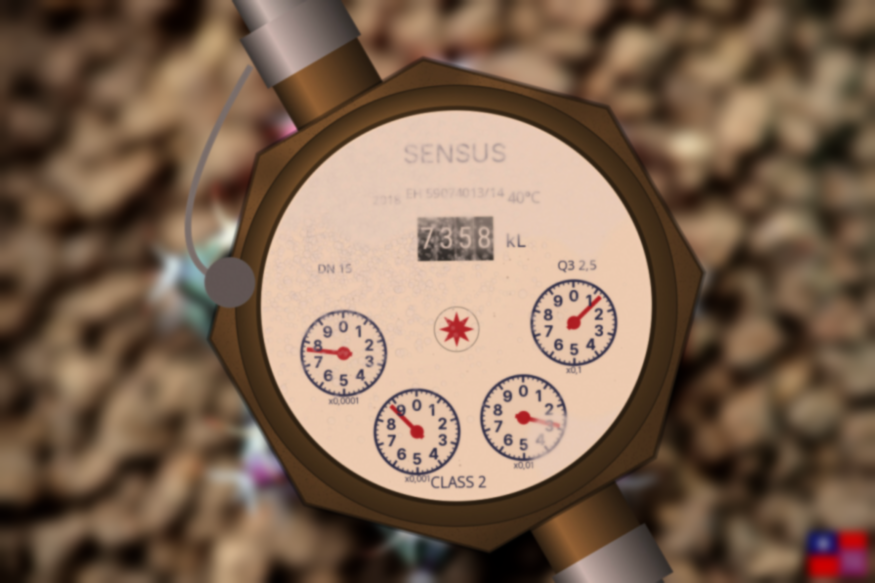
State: 7358.1287 kL
